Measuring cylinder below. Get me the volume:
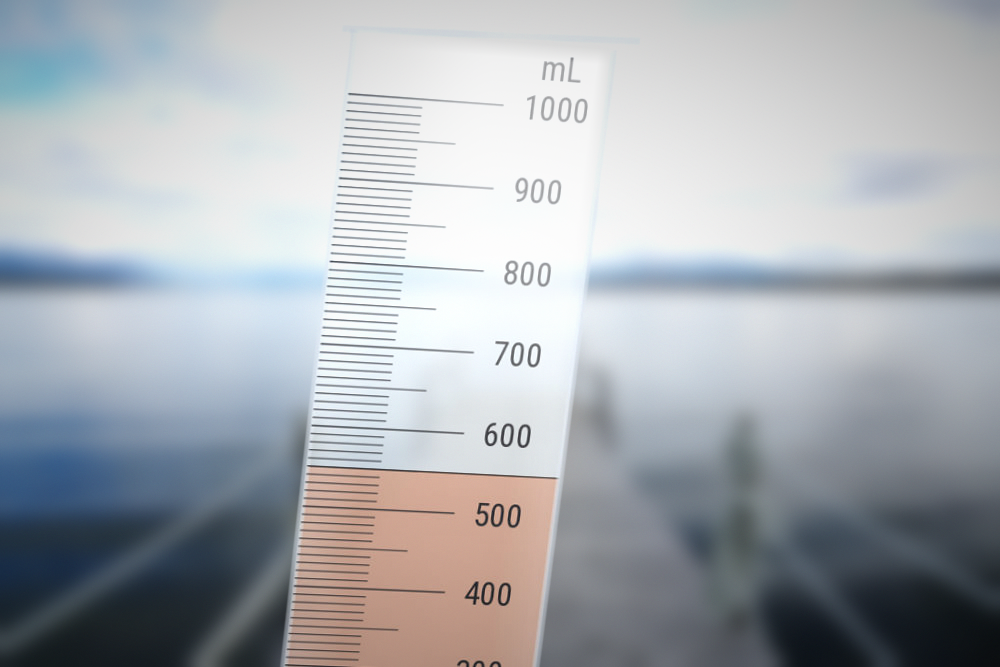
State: 550 mL
